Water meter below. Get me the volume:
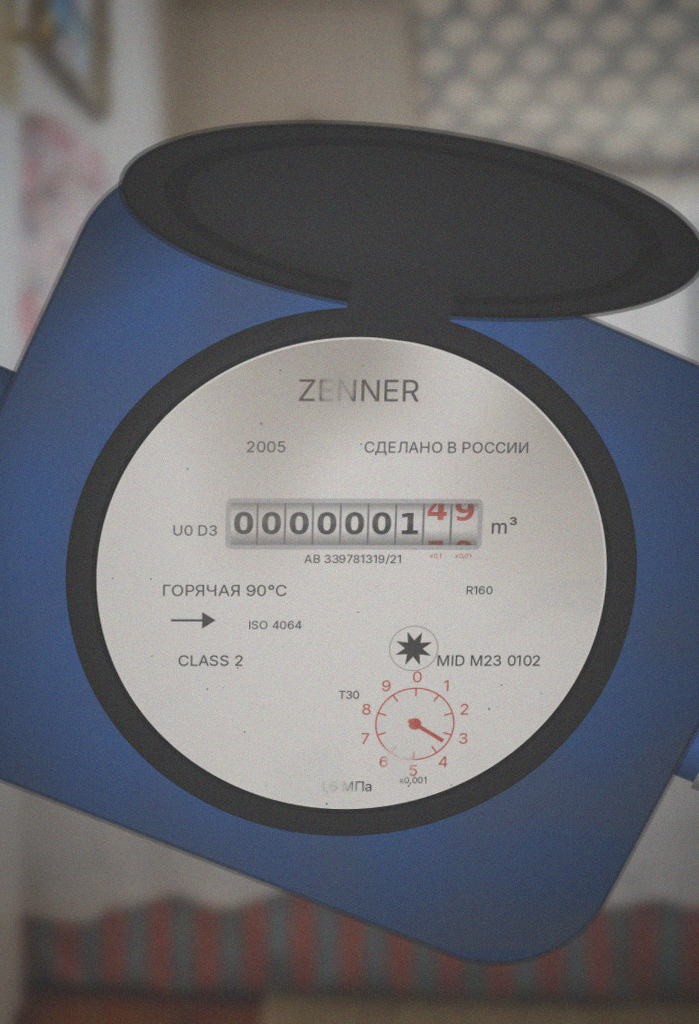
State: 1.493 m³
